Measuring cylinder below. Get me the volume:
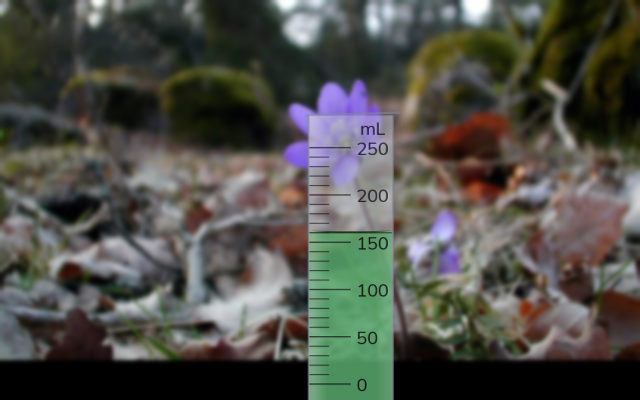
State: 160 mL
